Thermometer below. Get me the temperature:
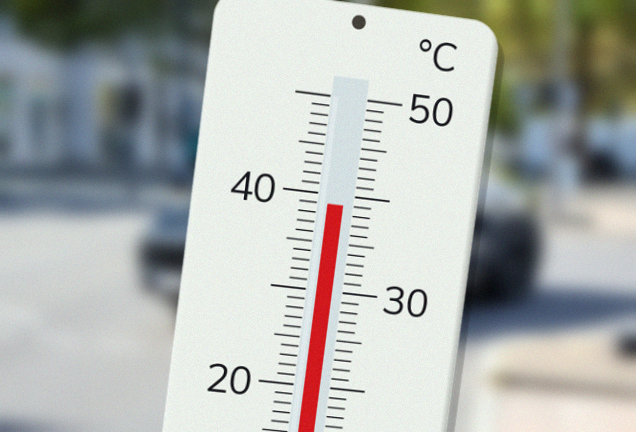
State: 39 °C
